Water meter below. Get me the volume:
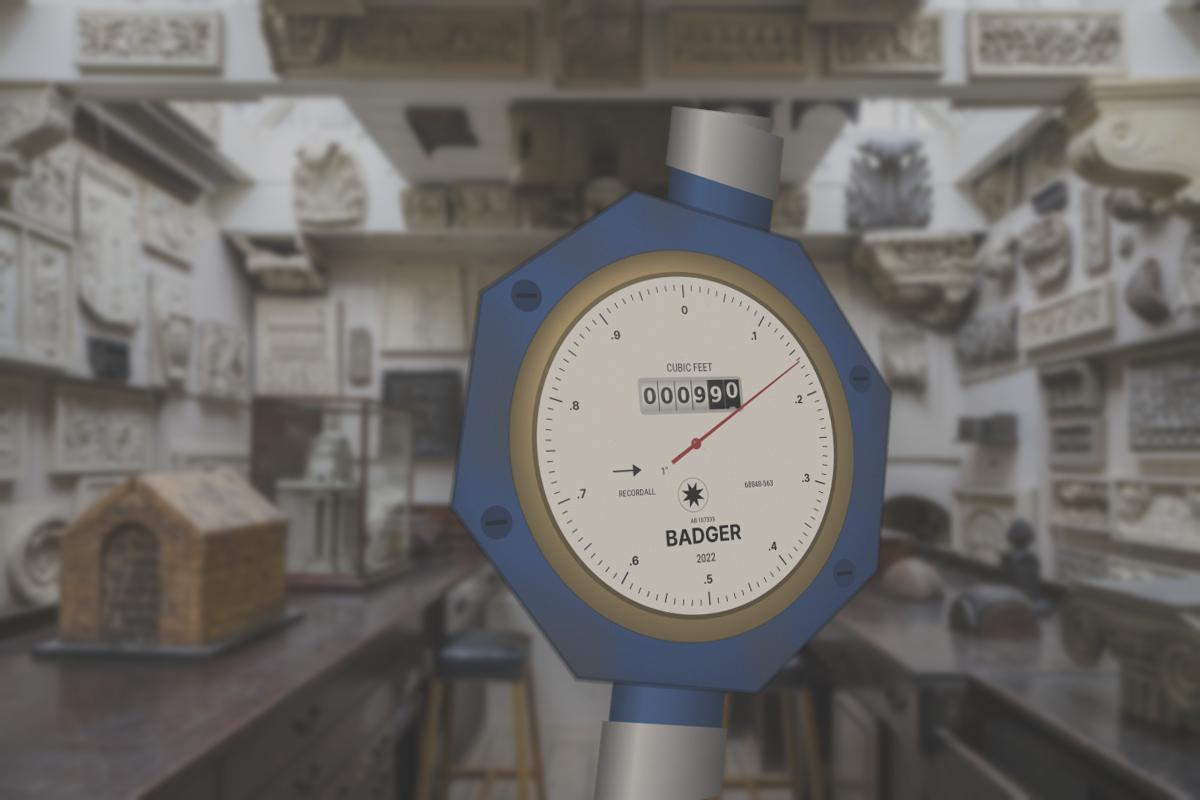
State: 990.16 ft³
